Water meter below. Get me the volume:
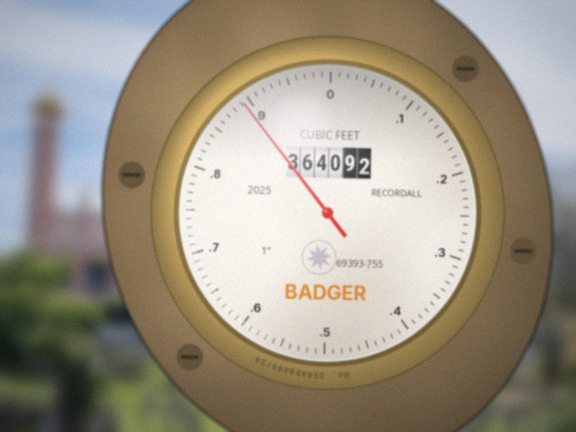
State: 364091.89 ft³
